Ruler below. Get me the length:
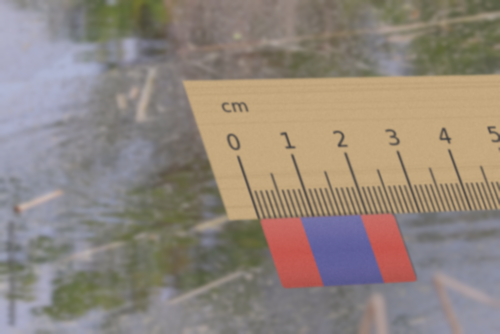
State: 2.5 cm
